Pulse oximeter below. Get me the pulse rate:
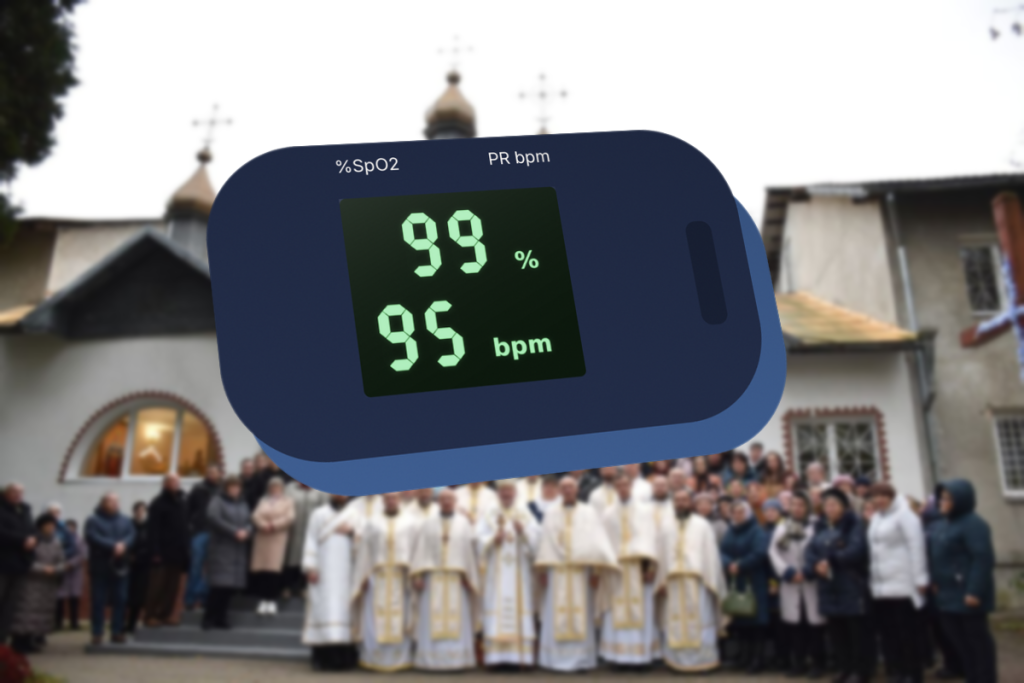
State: 95 bpm
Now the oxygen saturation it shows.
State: 99 %
